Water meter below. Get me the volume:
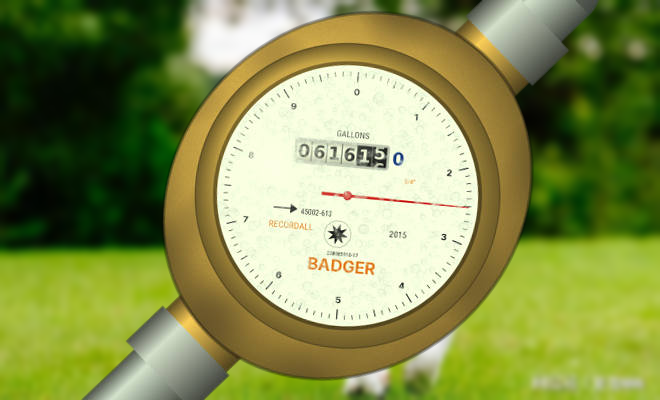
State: 616152.5 gal
